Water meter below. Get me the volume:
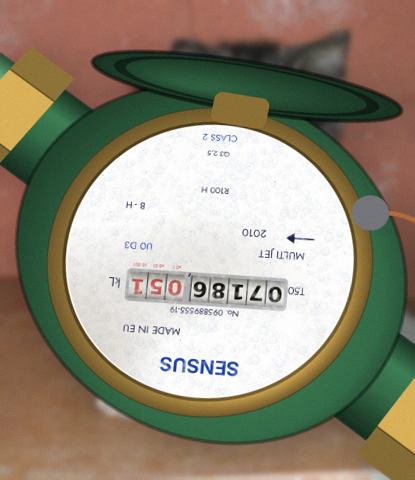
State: 7186.051 kL
